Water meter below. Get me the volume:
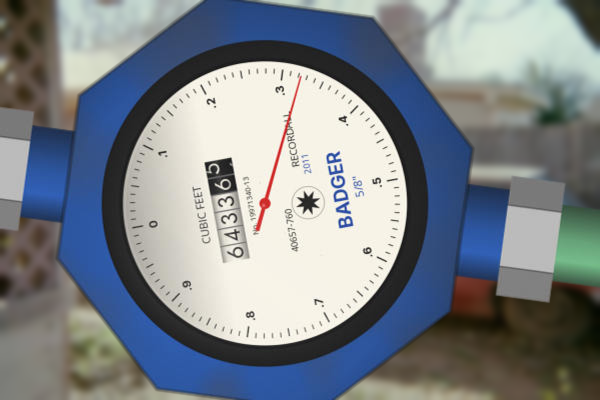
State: 643365.32 ft³
